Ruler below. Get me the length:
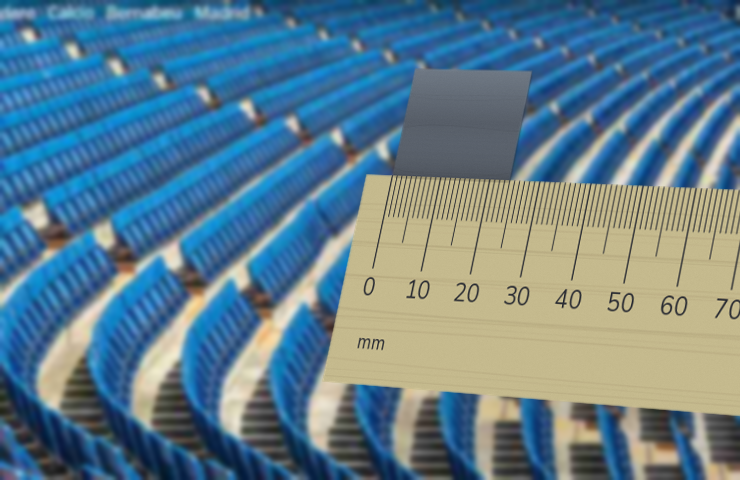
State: 24 mm
